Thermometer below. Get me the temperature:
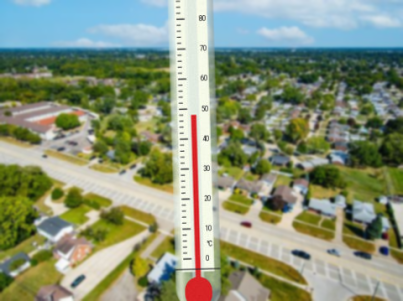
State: 48 °C
